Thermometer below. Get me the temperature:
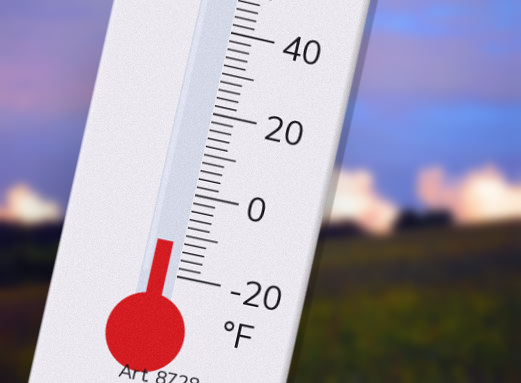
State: -12 °F
